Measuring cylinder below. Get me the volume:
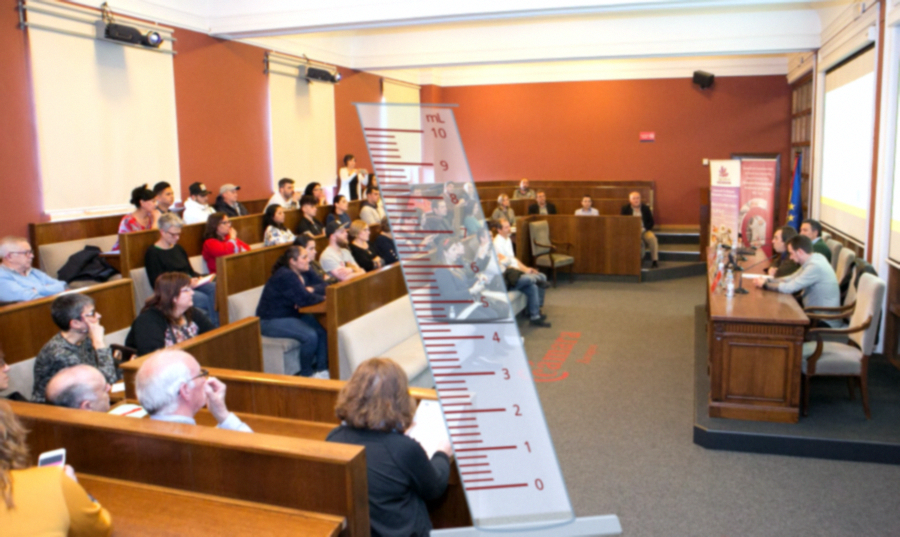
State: 4.4 mL
